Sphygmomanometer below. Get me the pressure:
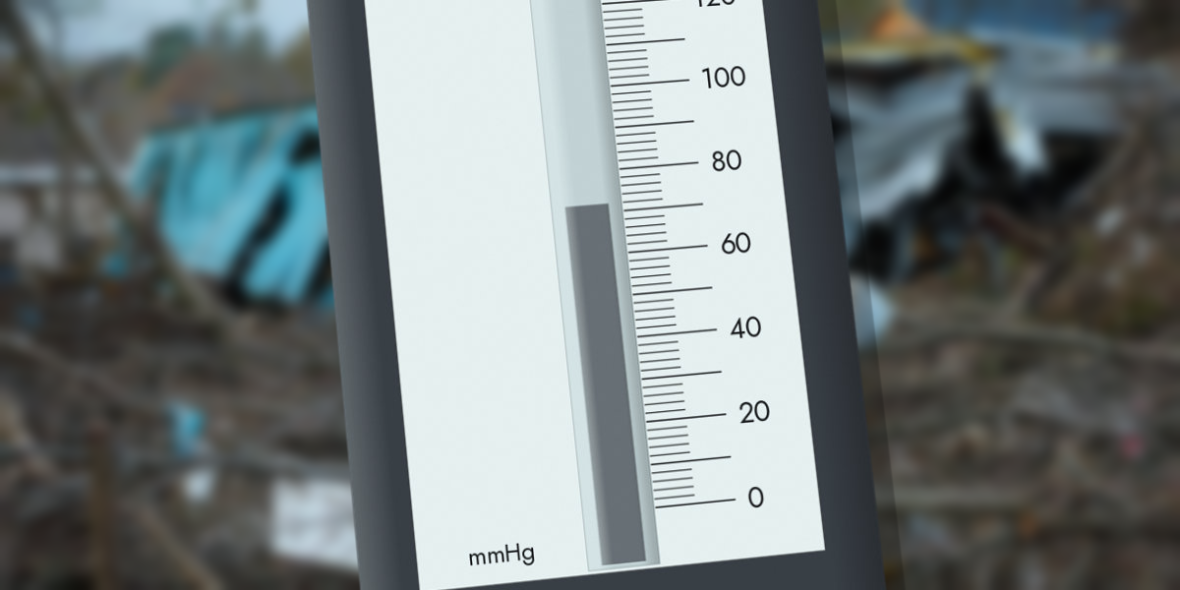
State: 72 mmHg
